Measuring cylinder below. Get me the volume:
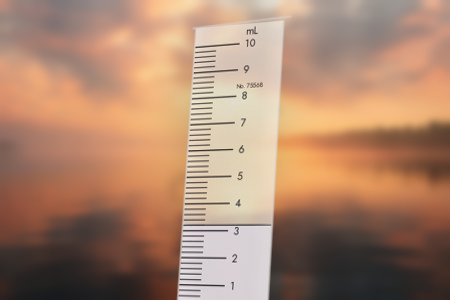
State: 3.2 mL
